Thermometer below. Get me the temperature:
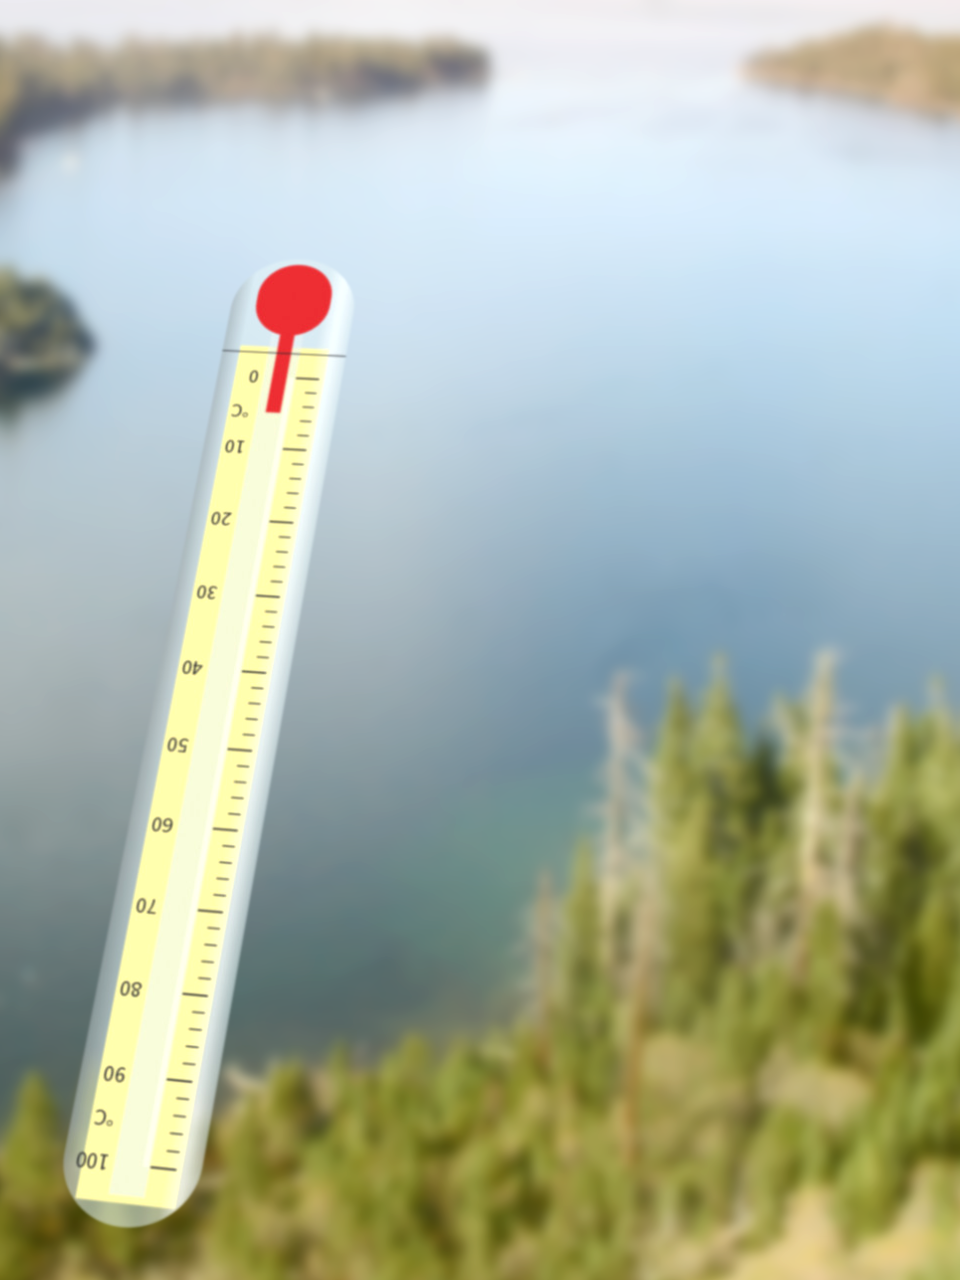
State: 5 °C
